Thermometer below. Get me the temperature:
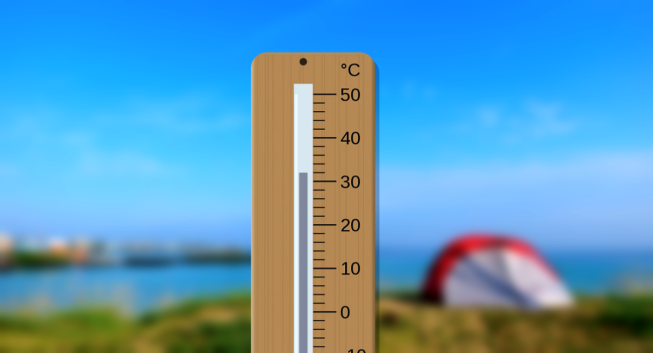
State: 32 °C
